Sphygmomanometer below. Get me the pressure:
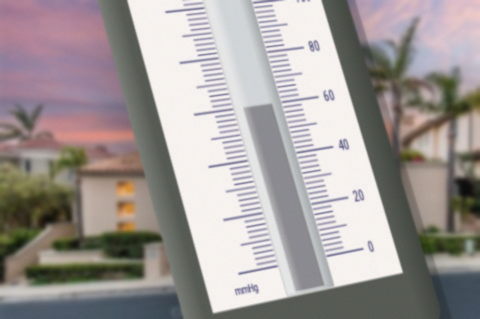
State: 60 mmHg
